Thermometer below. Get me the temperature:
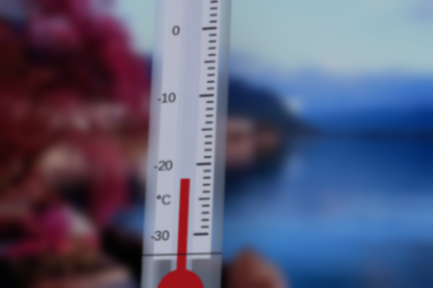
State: -22 °C
